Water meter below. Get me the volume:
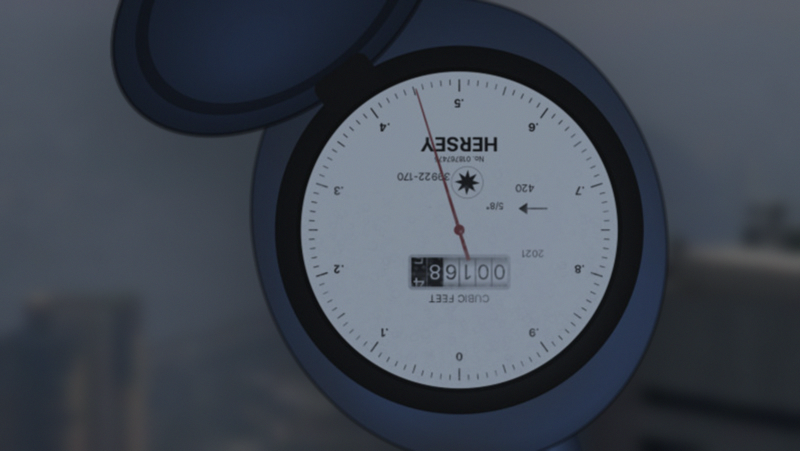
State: 1684.45 ft³
